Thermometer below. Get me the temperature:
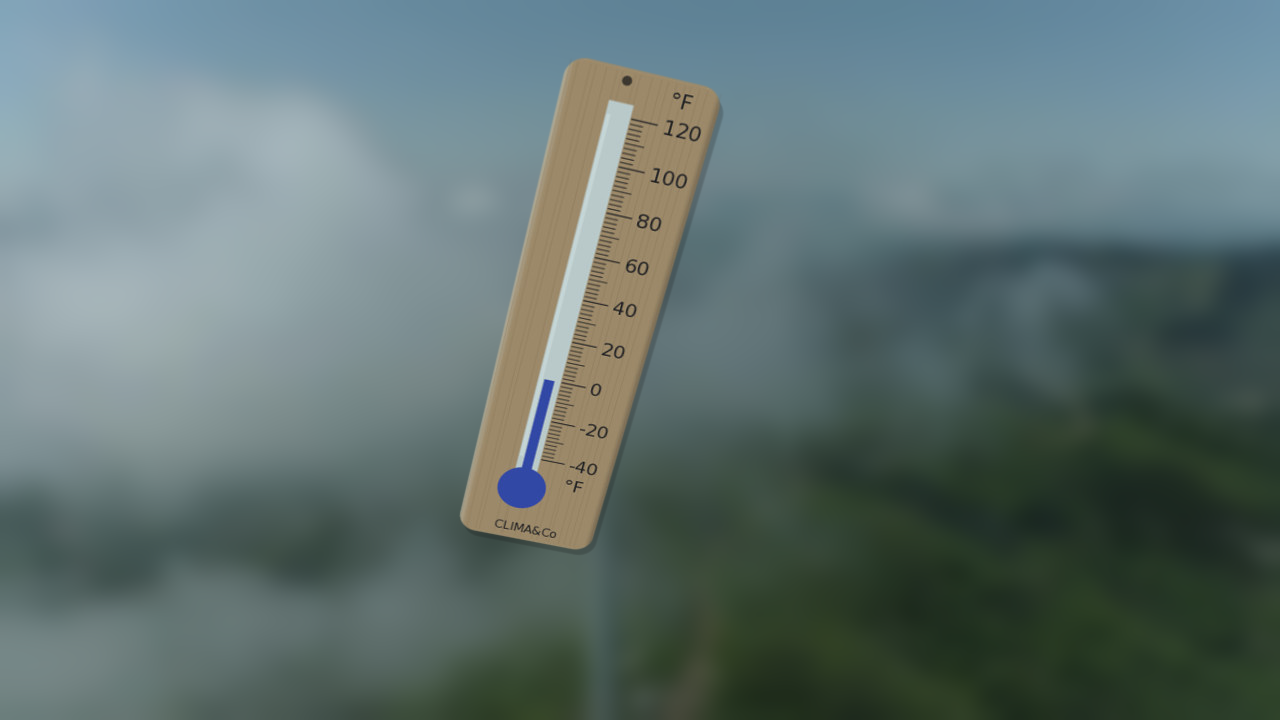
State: 0 °F
